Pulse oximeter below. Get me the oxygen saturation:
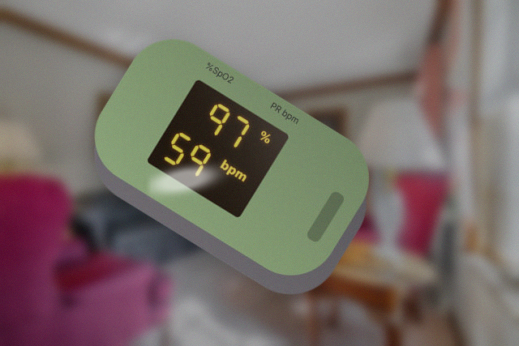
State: 97 %
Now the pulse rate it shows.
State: 59 bpm
